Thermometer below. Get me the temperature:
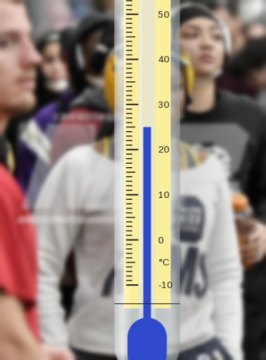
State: 25 °C
